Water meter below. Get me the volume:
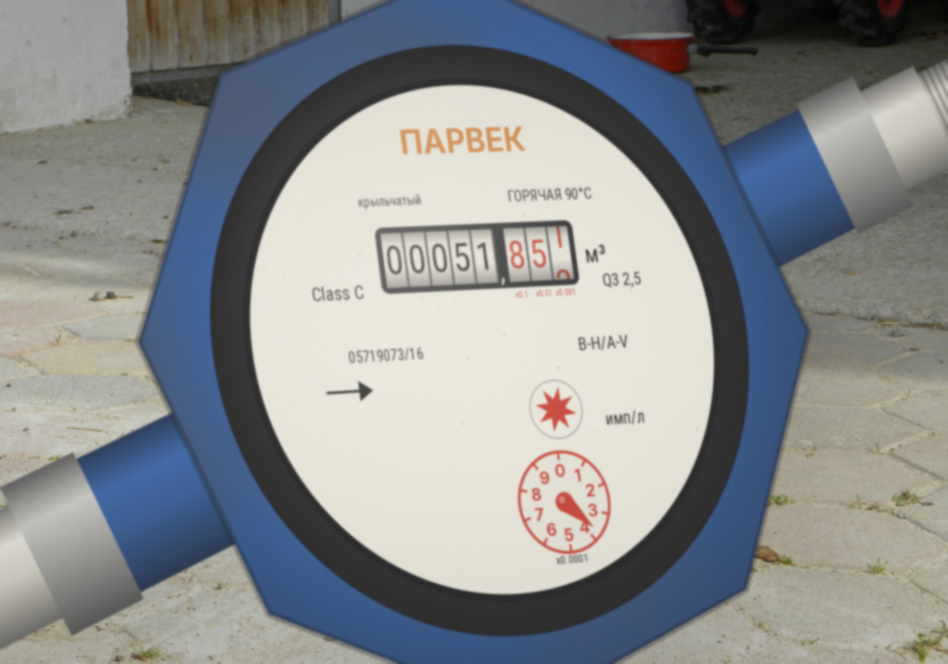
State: 51.8513 m³
